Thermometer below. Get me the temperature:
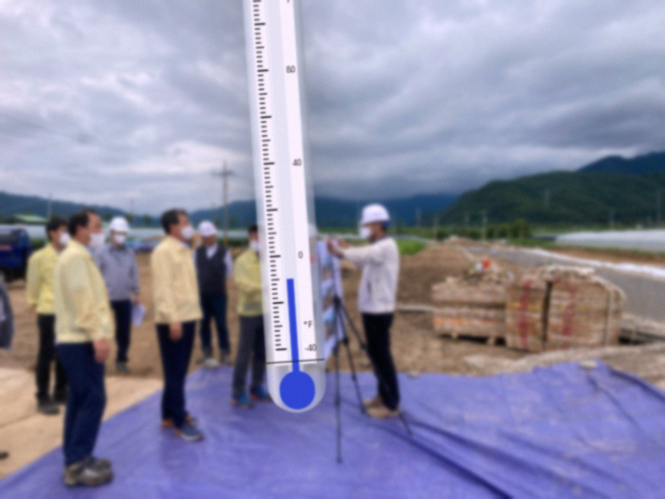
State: -10 °F
